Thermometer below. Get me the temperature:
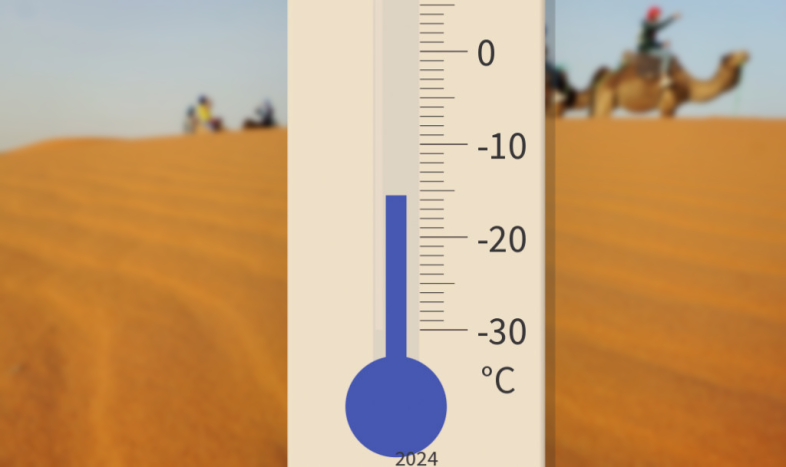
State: -15.5 °C
